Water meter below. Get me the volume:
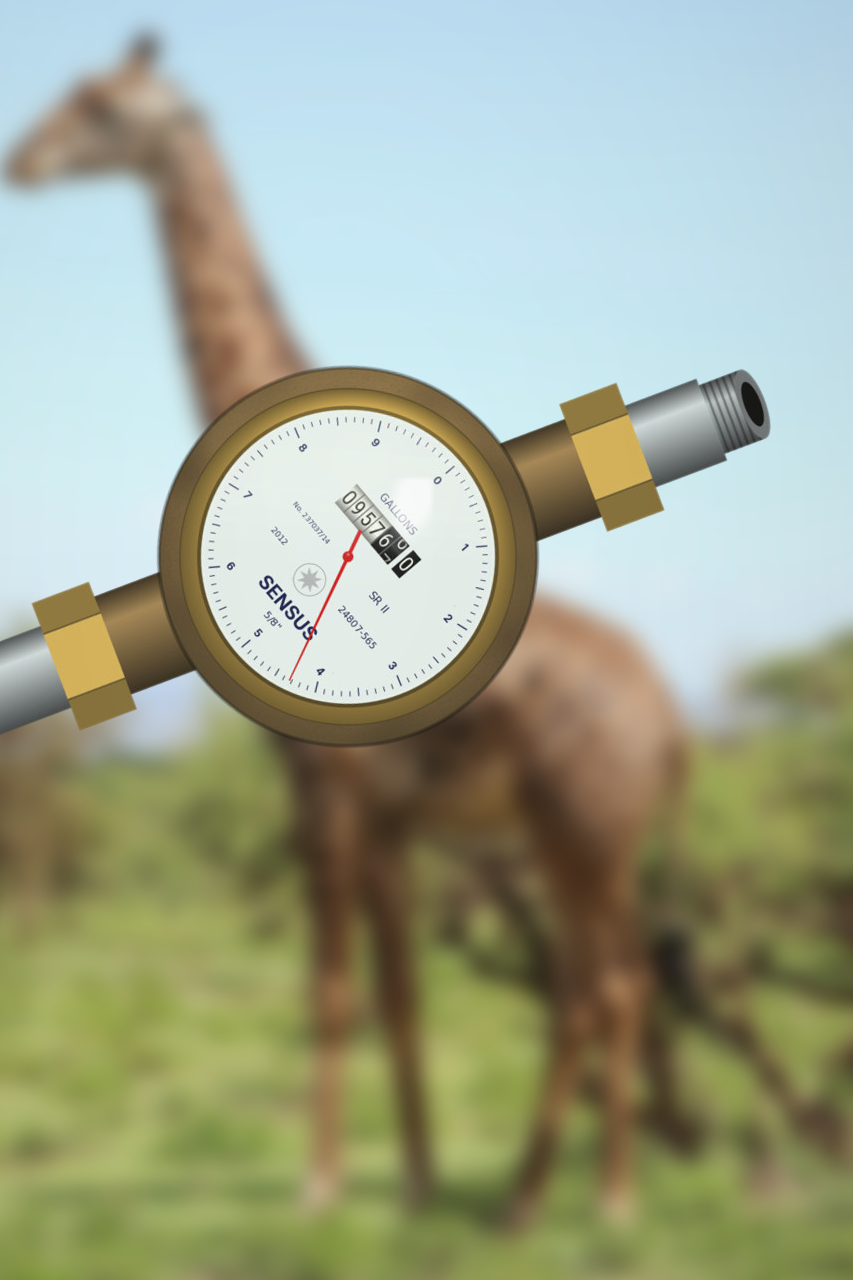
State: 957664.3 gal
